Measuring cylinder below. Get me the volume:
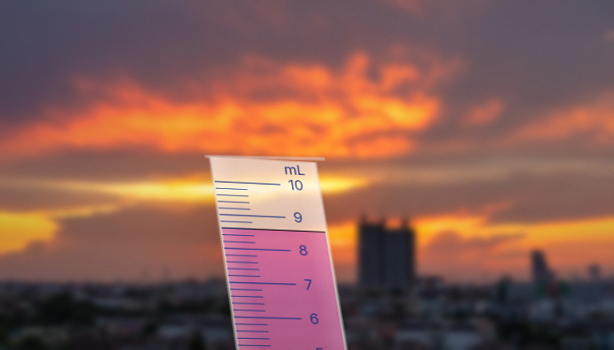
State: 8.6 mL
